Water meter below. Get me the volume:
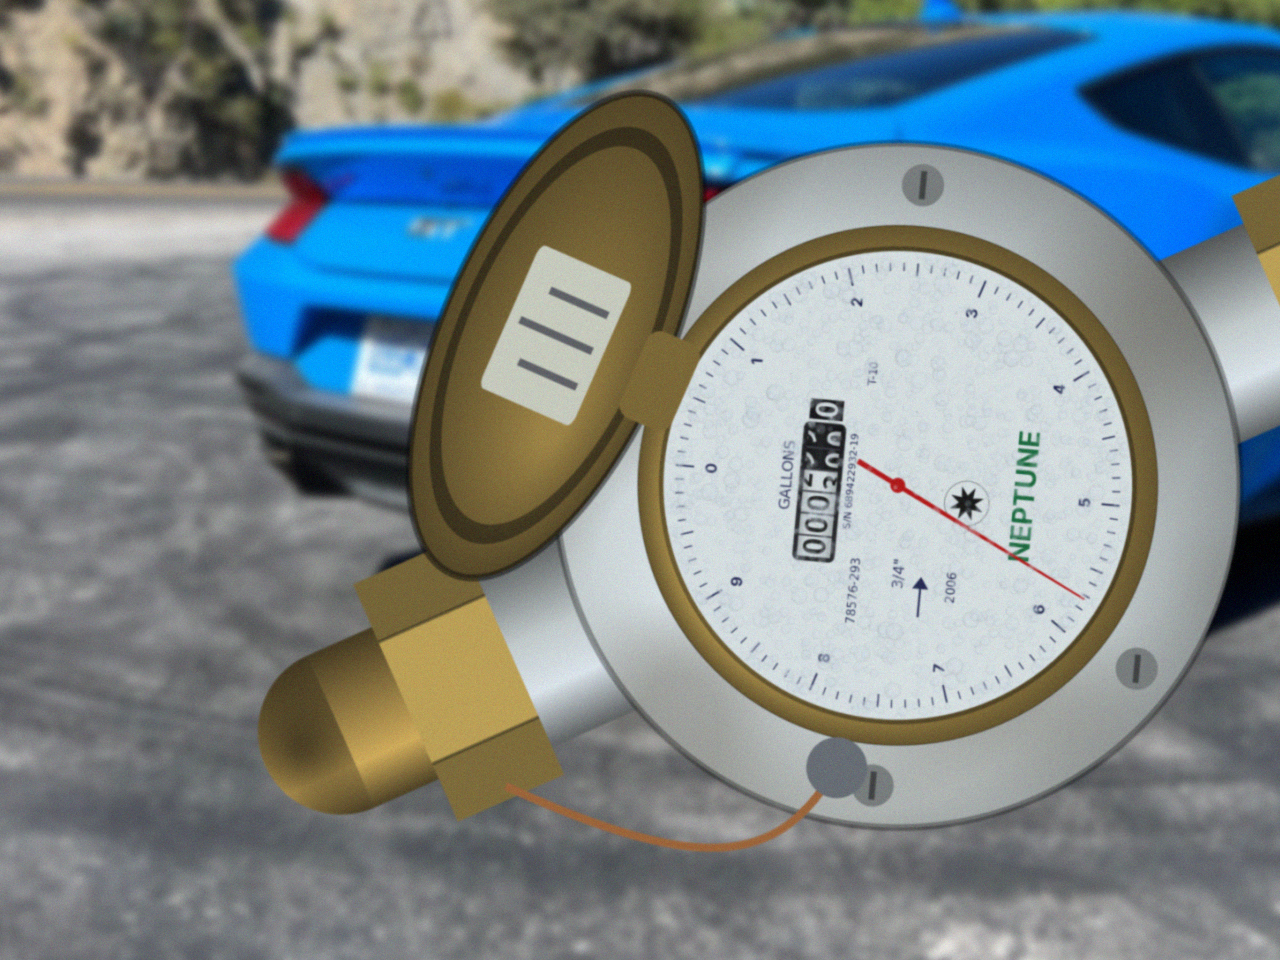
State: 2995.7 gal
